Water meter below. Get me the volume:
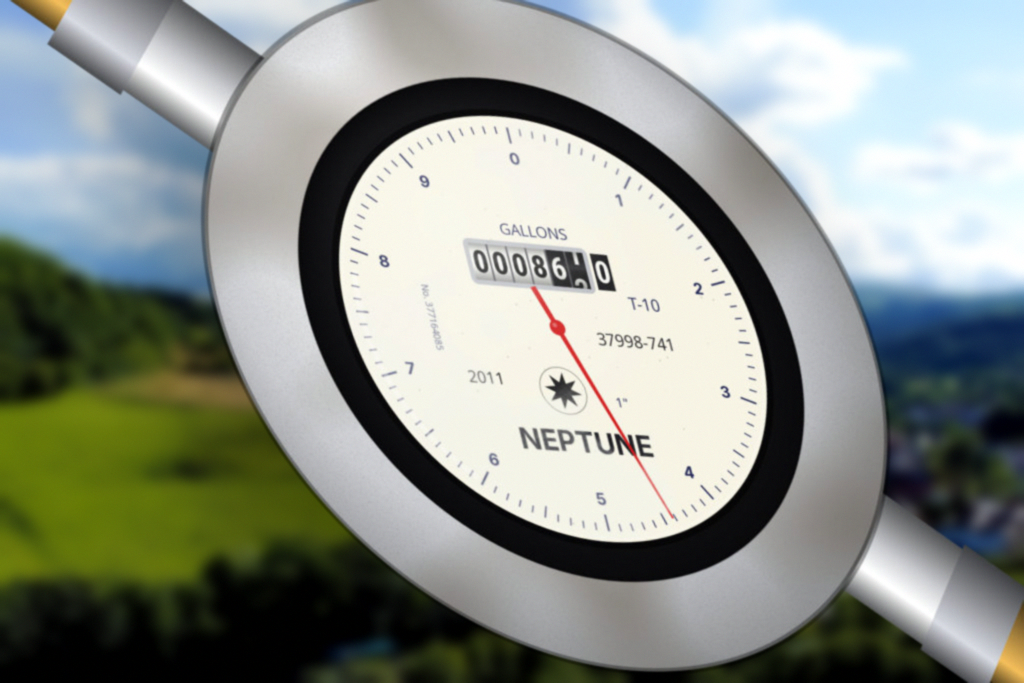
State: 8614.4 gal
